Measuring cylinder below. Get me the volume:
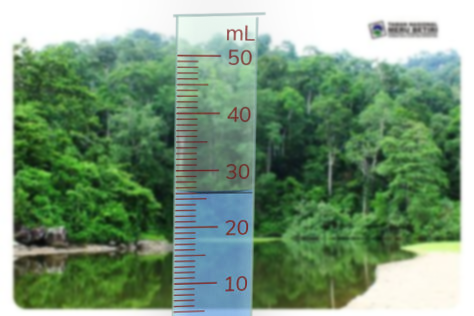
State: 26 mL
